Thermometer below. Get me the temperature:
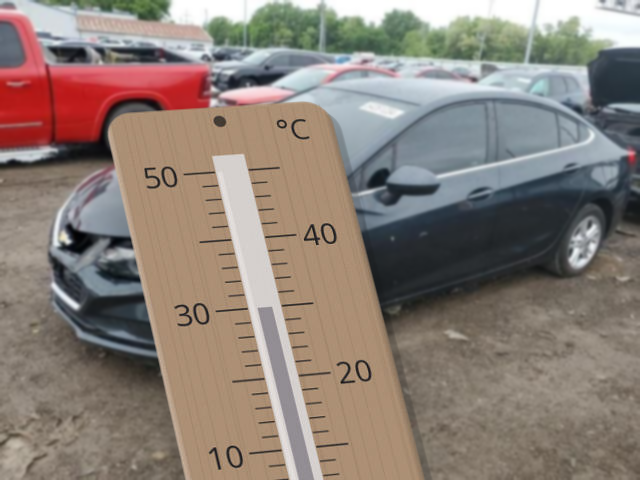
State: 30 °C
